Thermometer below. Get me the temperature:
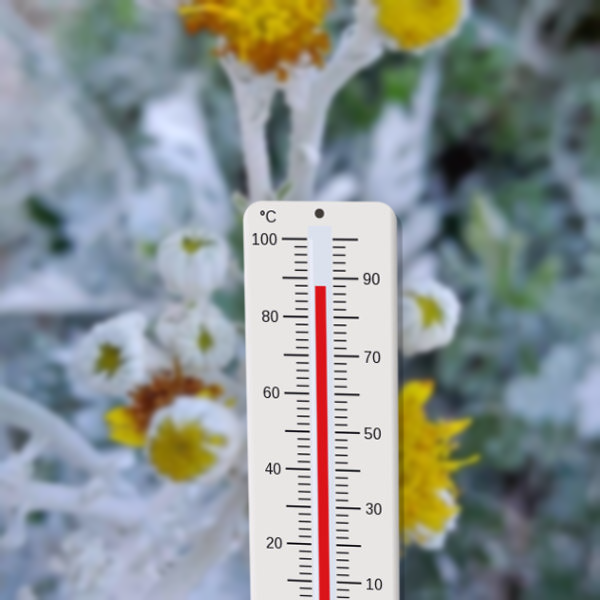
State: 88 °C
